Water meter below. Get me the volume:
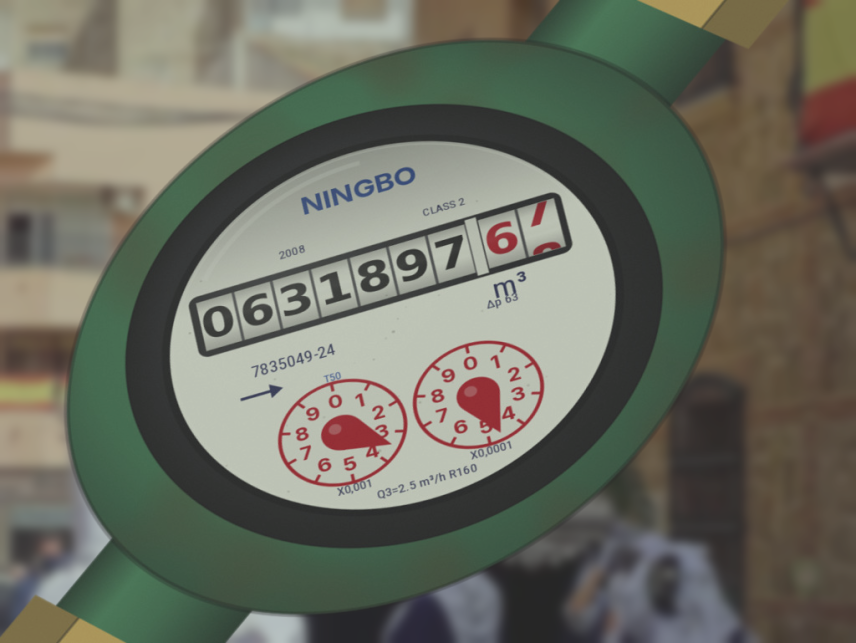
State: 631897.6734 m³
